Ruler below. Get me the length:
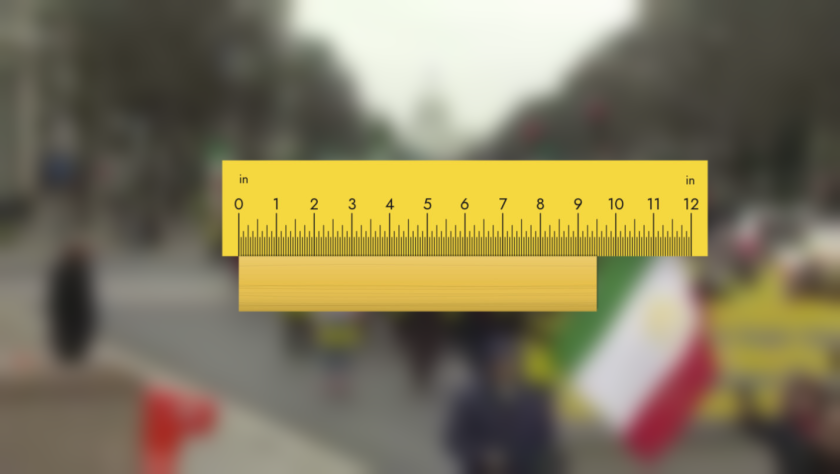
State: 9.5 in
